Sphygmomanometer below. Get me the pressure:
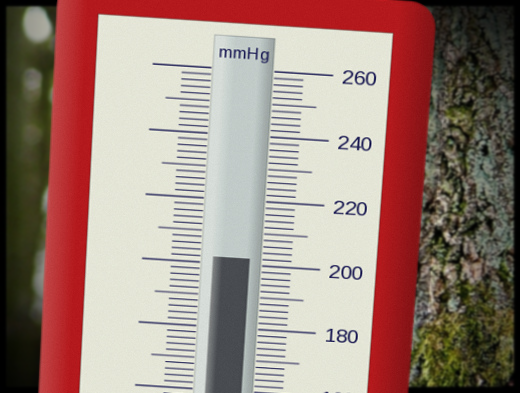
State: 202 mmHg
